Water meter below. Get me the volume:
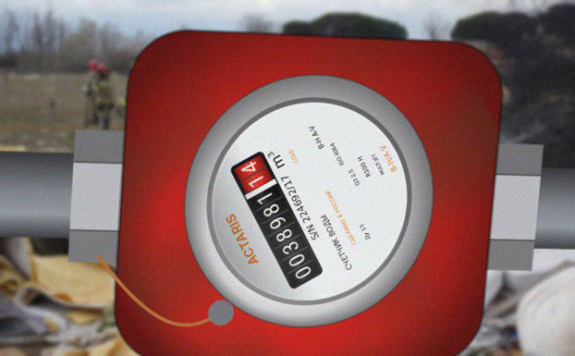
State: 38981.14 m³
